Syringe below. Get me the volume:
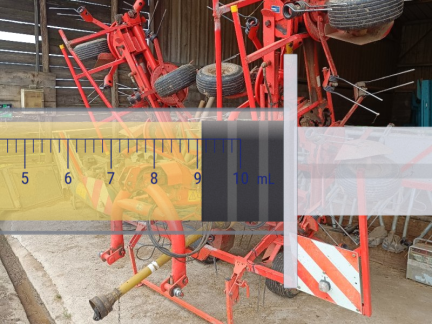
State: 9.1 mL
